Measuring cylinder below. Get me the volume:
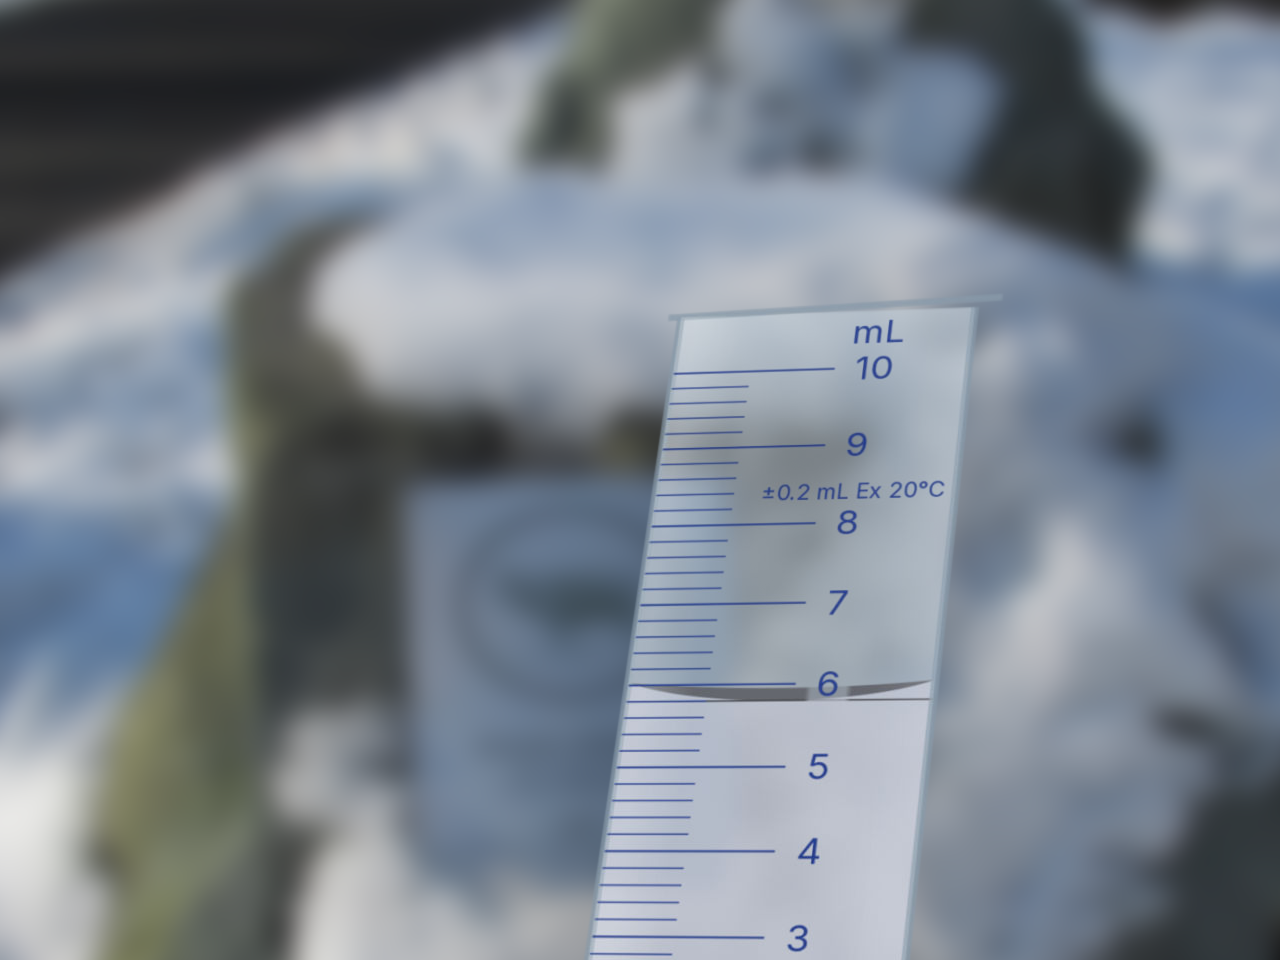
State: 5.8 mL
